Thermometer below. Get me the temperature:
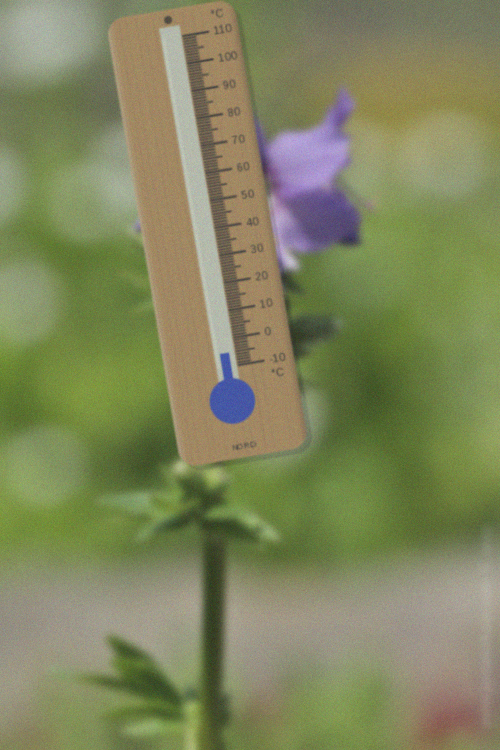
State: -5 °C
